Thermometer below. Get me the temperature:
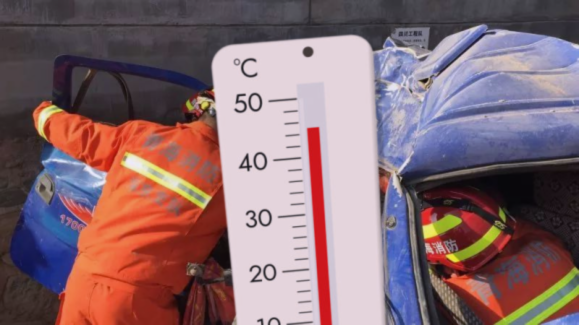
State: 45 °C
